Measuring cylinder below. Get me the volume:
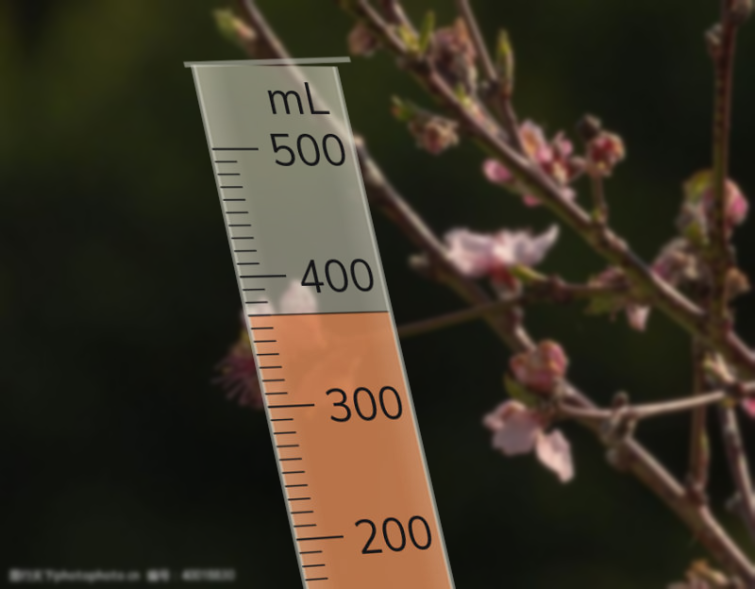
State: 370 mL
